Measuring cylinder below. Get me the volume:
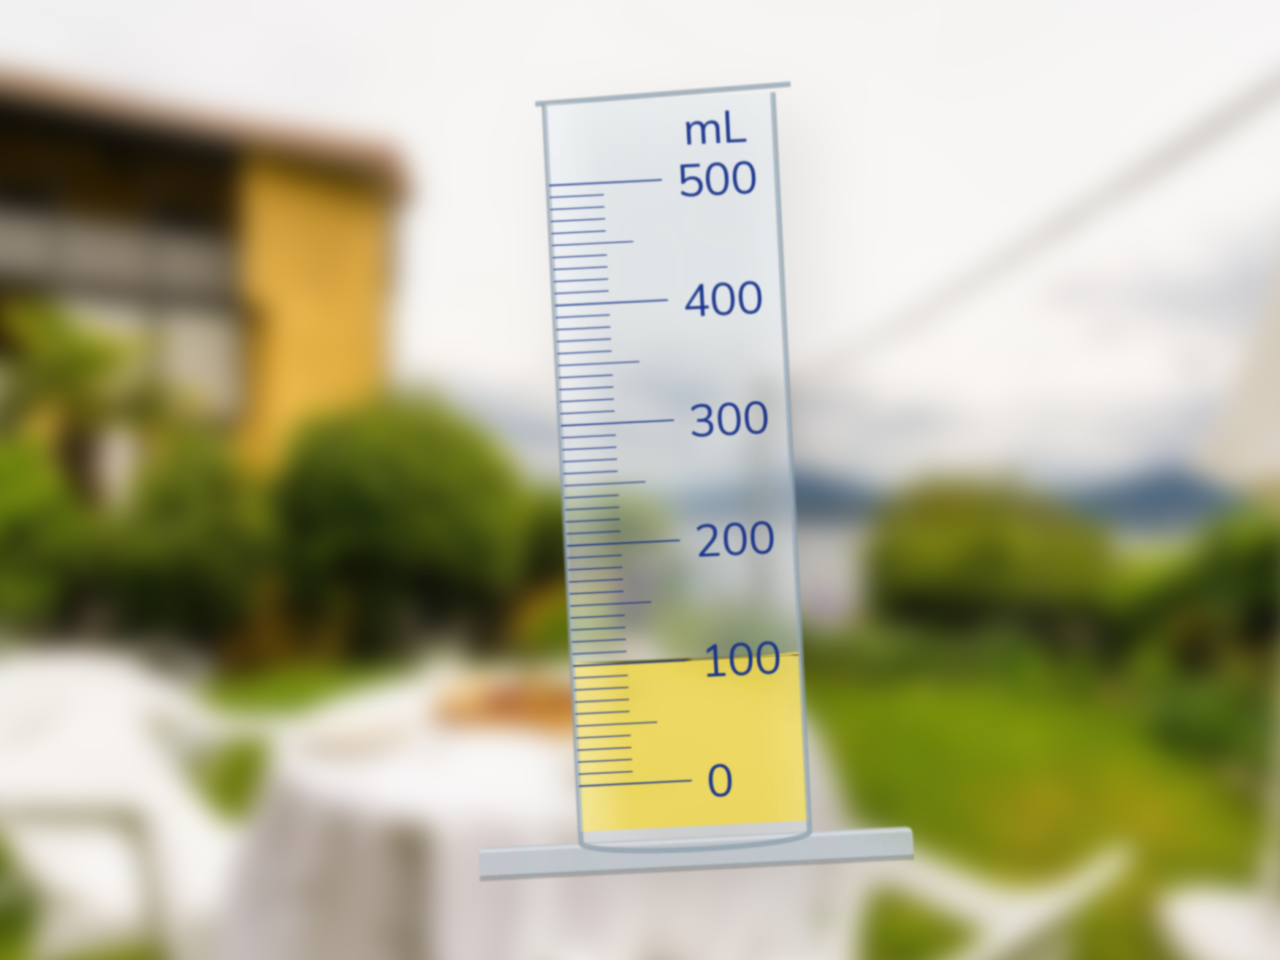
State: 100 mL
